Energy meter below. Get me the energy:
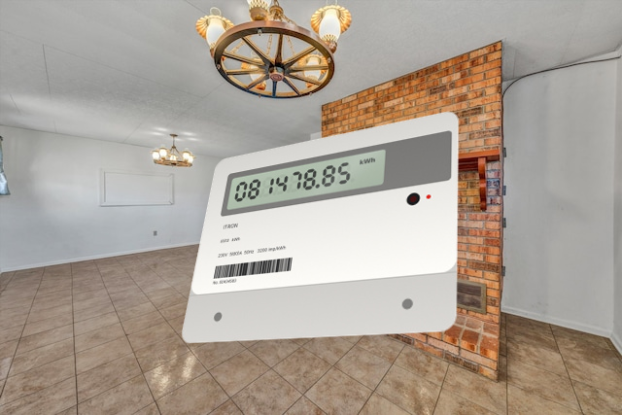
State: 81478.85 kWh
